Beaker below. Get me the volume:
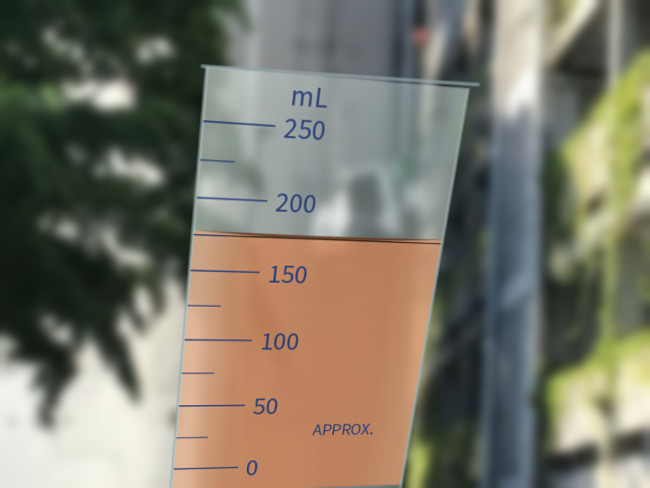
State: 175 mL
